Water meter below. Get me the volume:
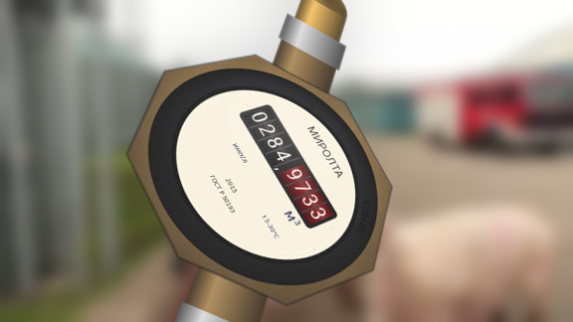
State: 284.9733 m³
